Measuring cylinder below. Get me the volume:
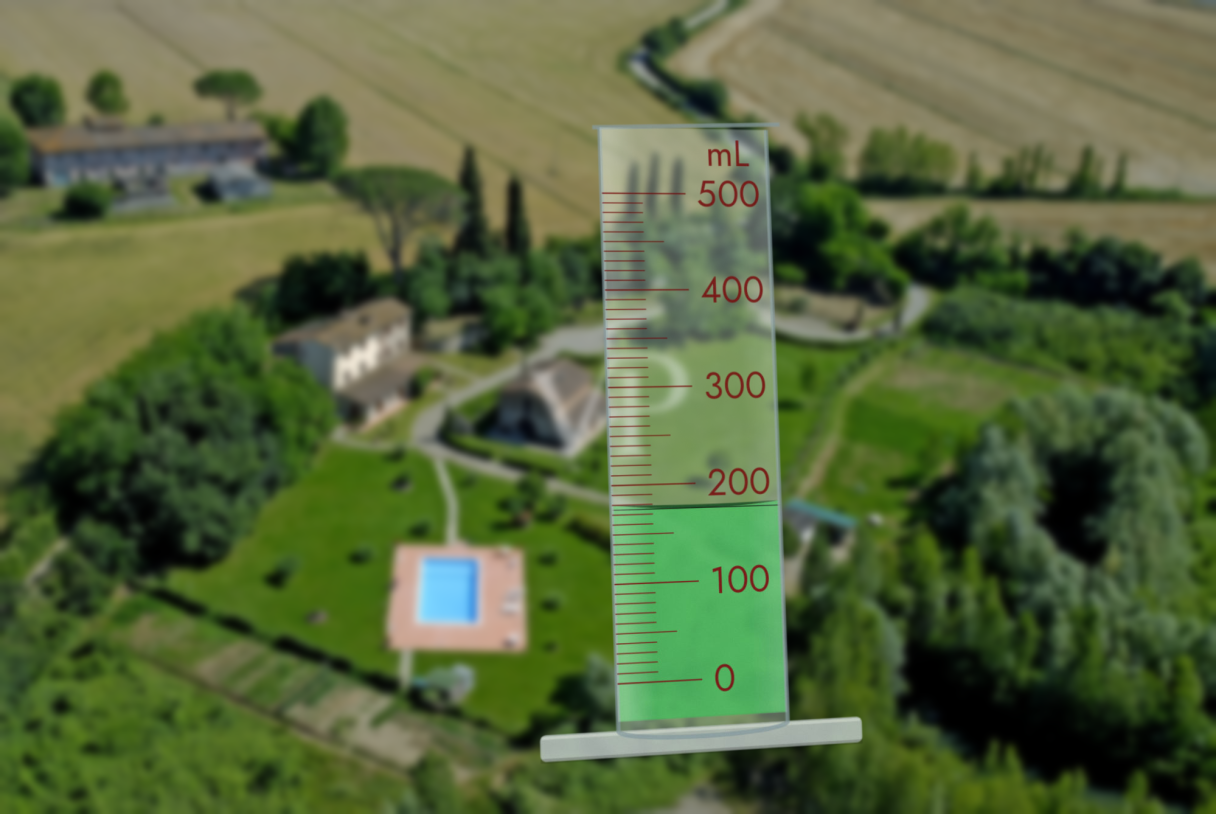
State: 175 mL
